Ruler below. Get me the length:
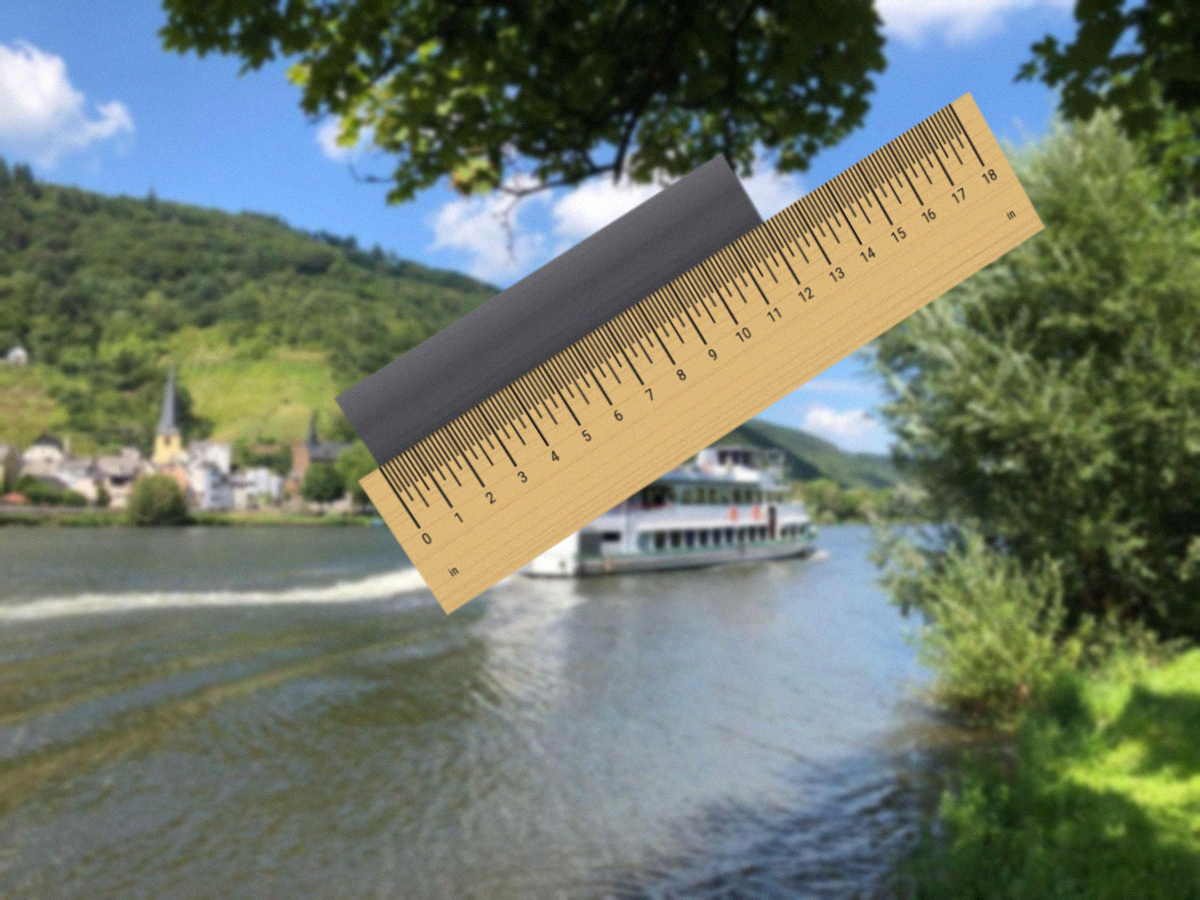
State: 12 in
